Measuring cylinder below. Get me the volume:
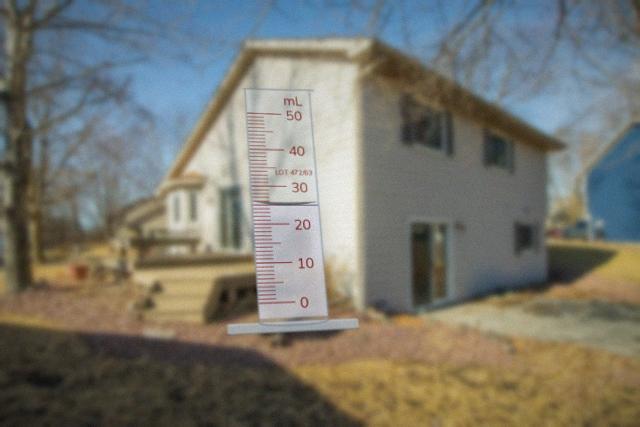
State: 25 mL
